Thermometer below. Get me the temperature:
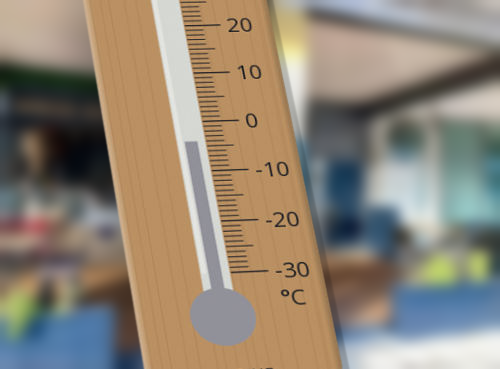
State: -4 °C
